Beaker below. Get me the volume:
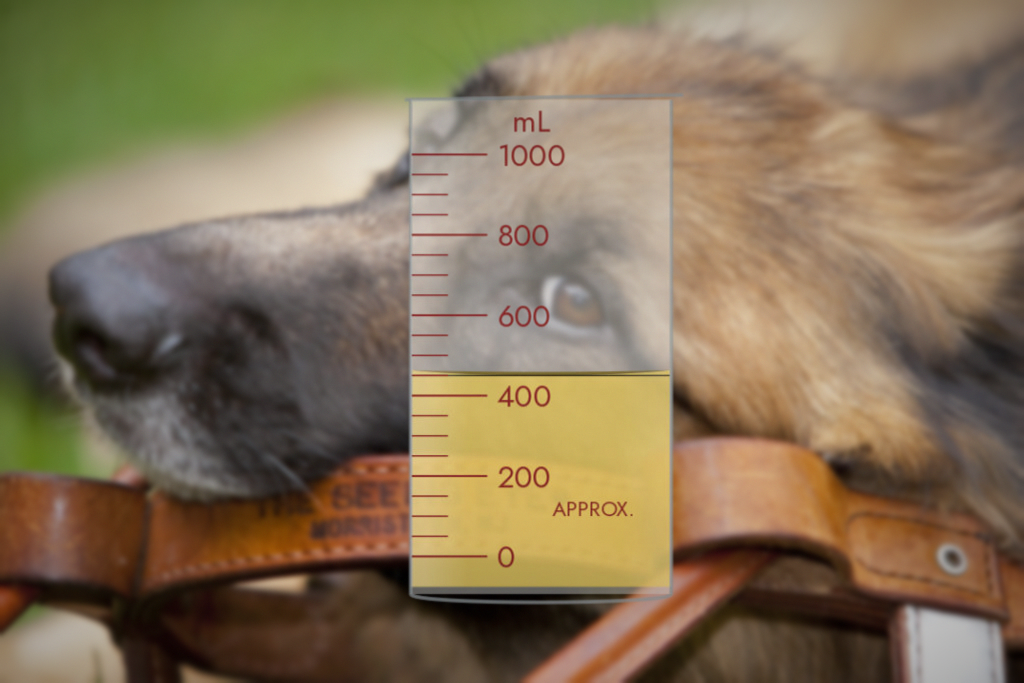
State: 450 mL
